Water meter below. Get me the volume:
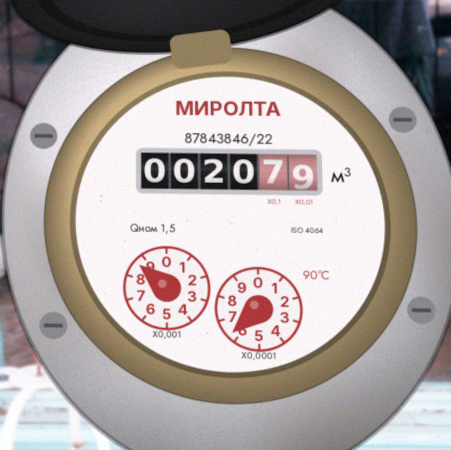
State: 20.7886 m³
